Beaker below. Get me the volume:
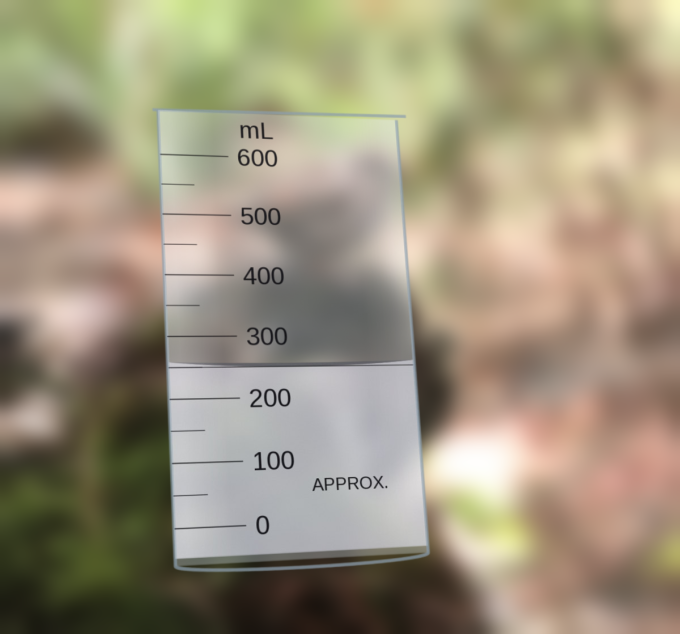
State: 250 mL
